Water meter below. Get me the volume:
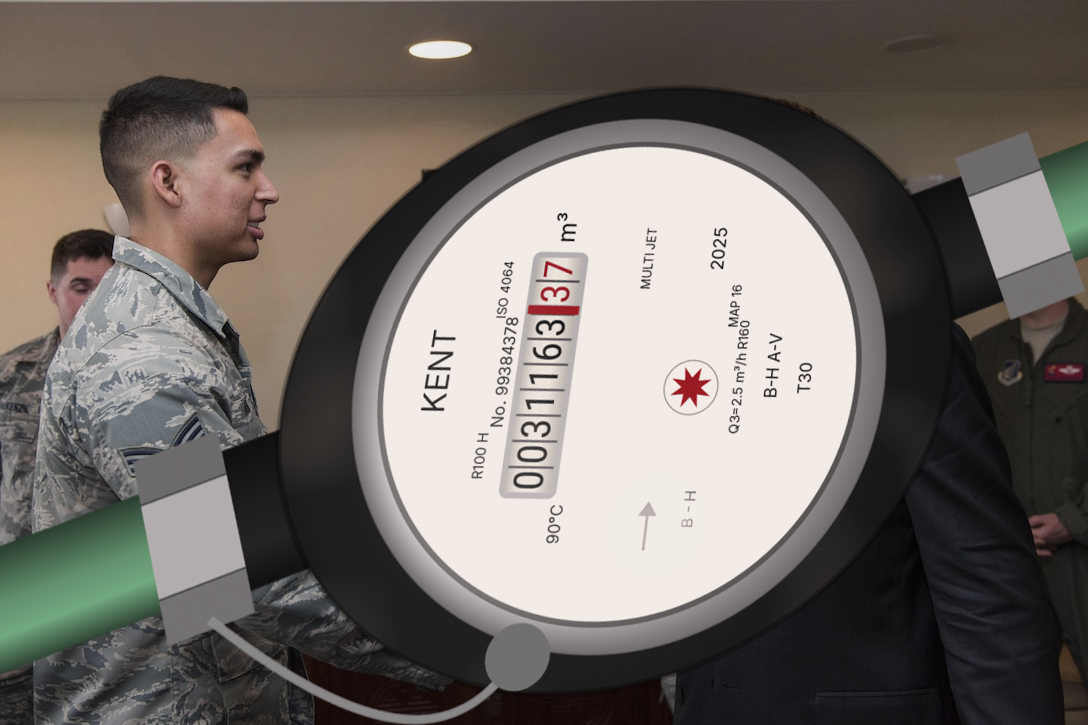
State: 31163.37 m³
